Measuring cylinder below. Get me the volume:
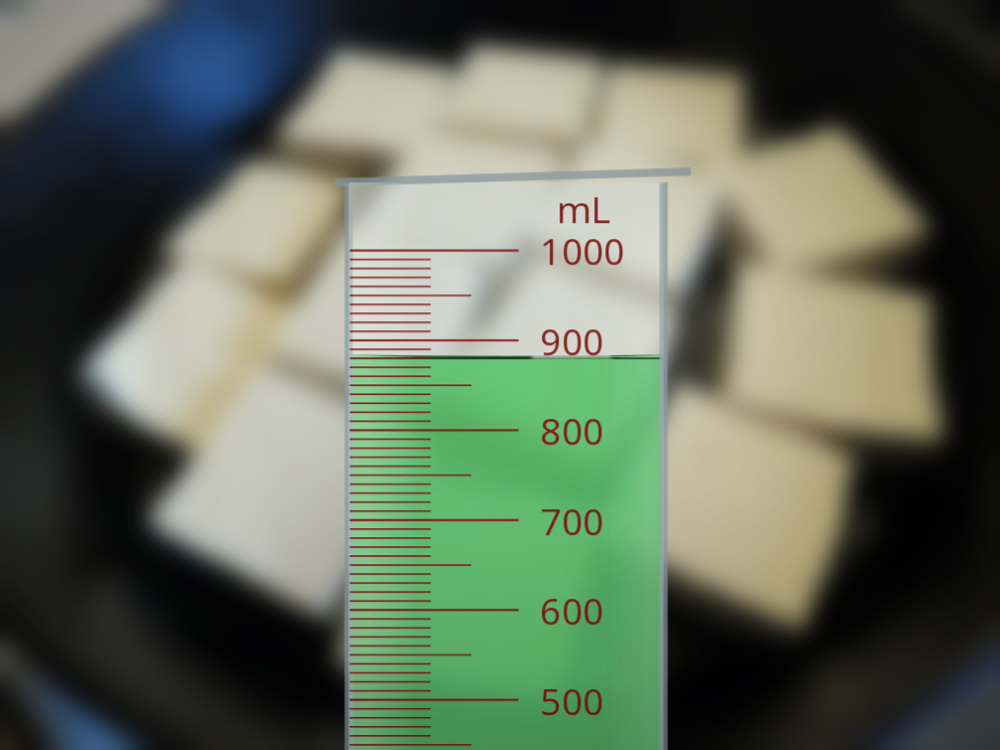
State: 880 mL
